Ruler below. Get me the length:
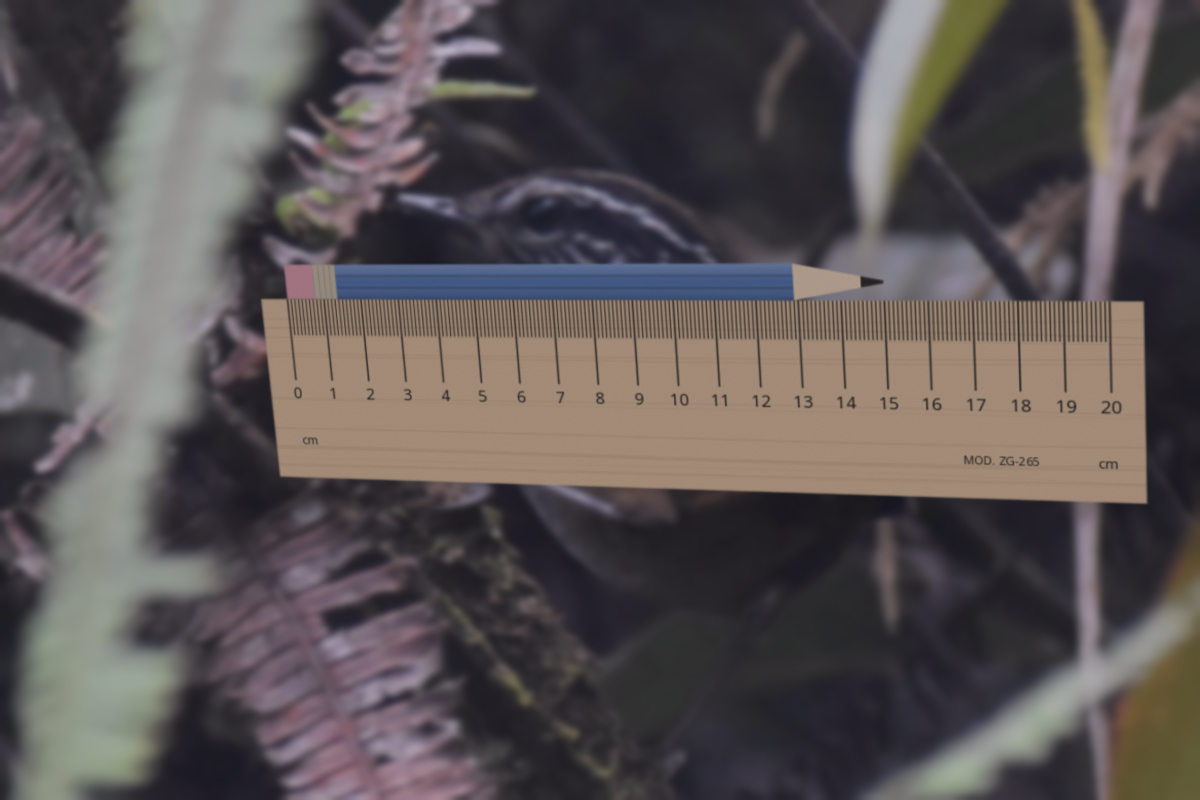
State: 15 cm
